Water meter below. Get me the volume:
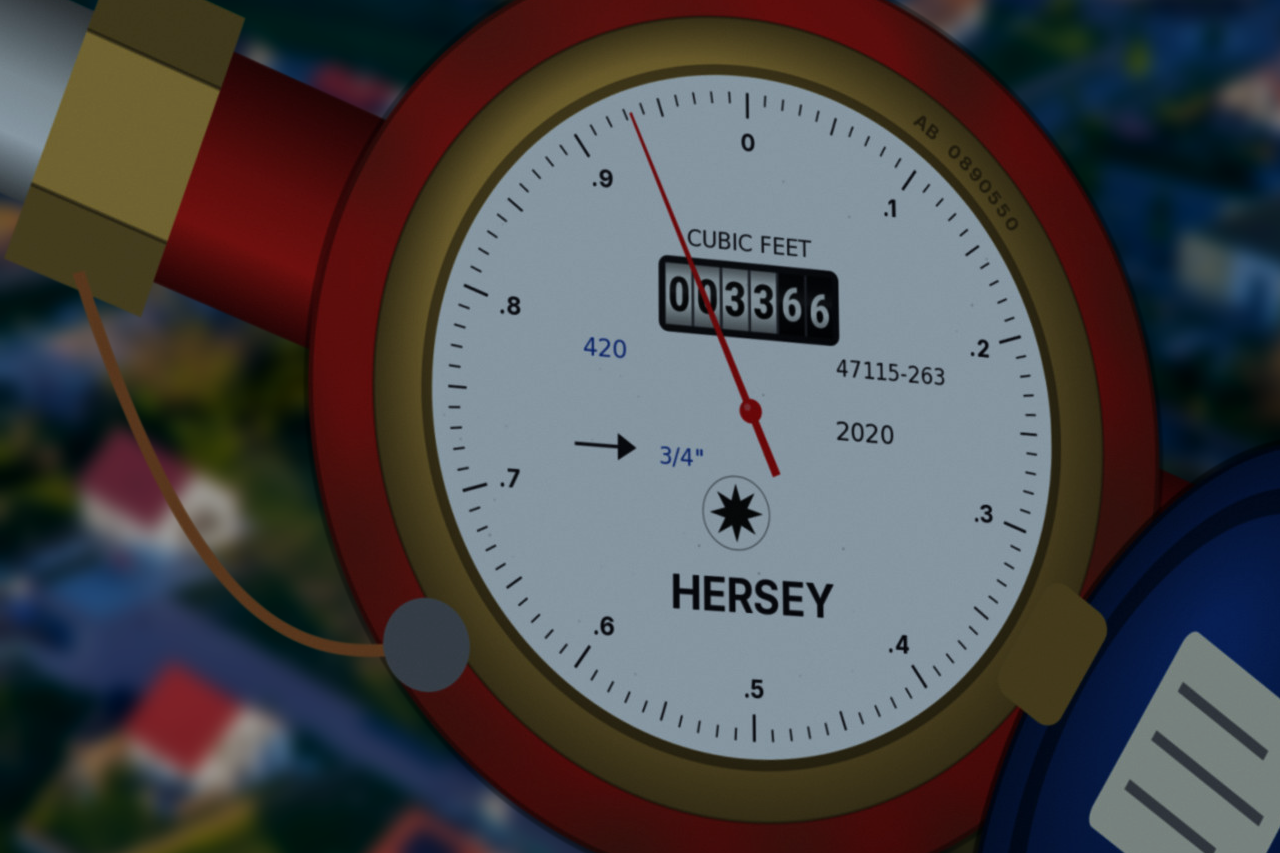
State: 3365.93 ft³
